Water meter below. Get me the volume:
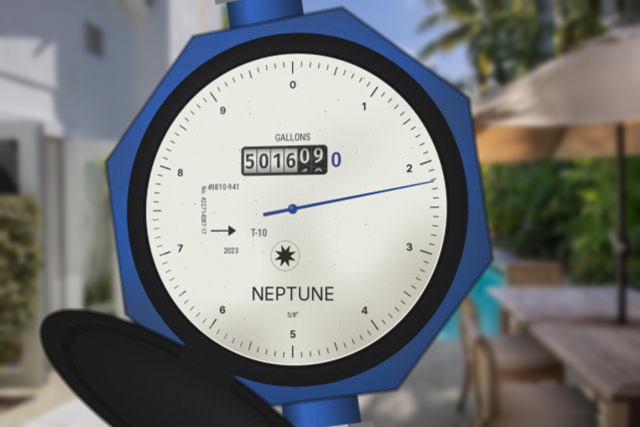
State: 5016092.2 gal
